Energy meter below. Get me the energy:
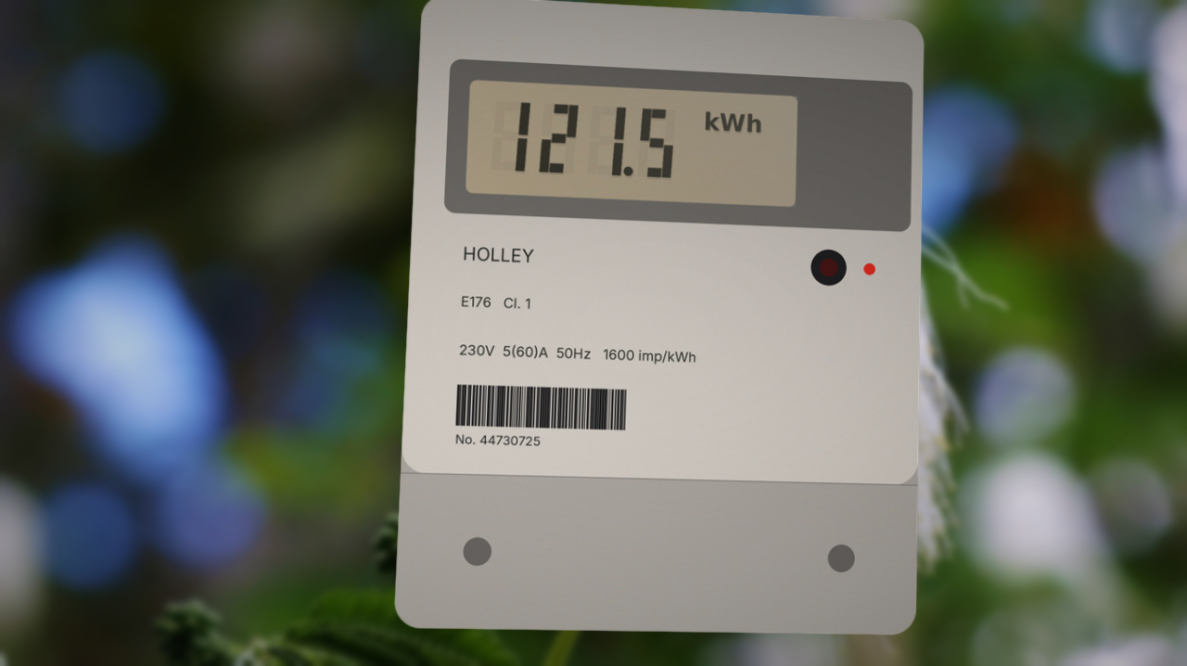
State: 121.5 kWh
